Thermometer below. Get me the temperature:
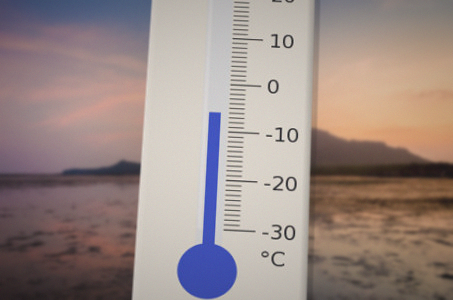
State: -6 °C
